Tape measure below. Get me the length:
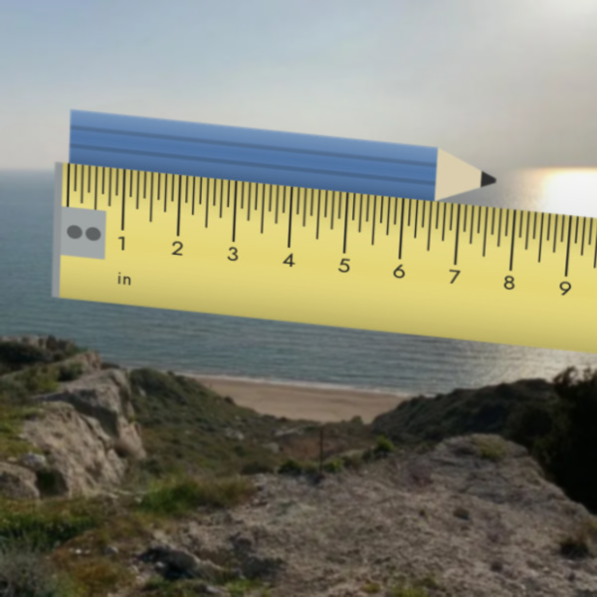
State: 7.625 in
